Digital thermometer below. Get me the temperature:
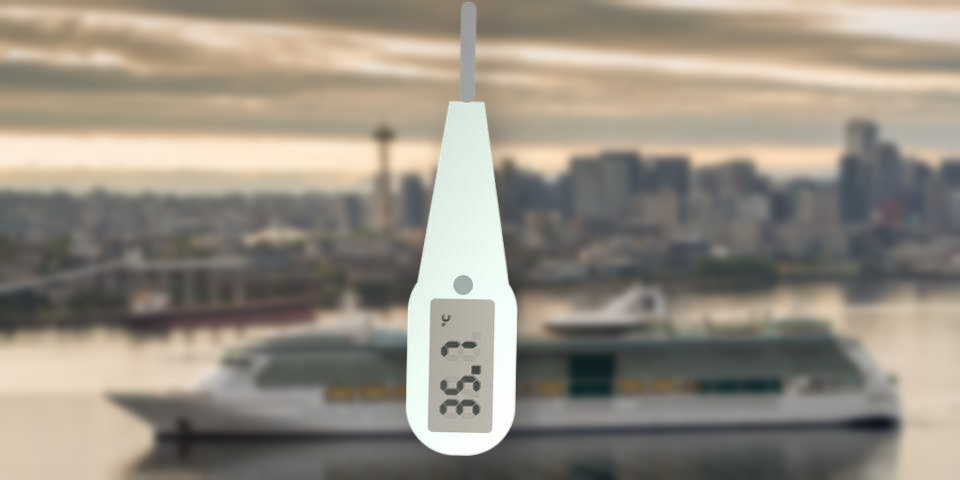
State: 35.7 °C
